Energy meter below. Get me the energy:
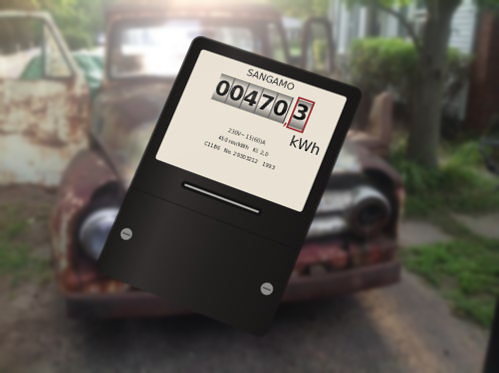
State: 470.3 kWh
